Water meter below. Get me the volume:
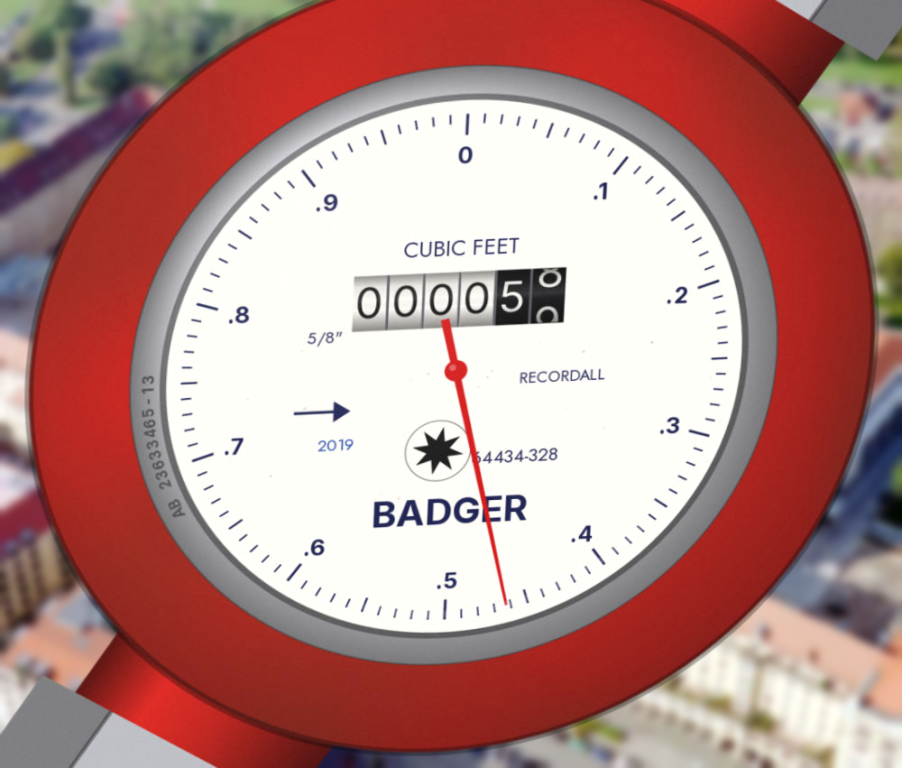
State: 58.46 ft³
